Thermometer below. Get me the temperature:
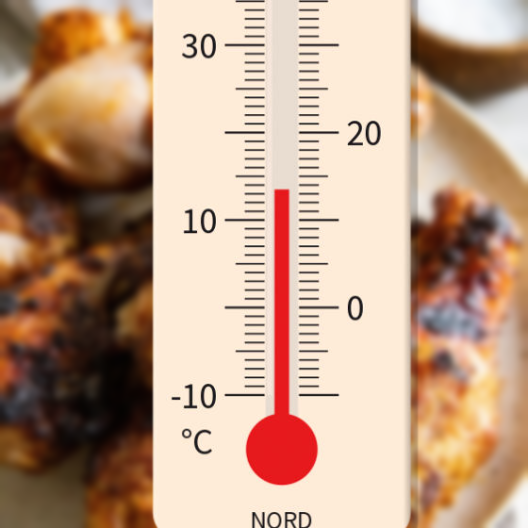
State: 13.5 °C
